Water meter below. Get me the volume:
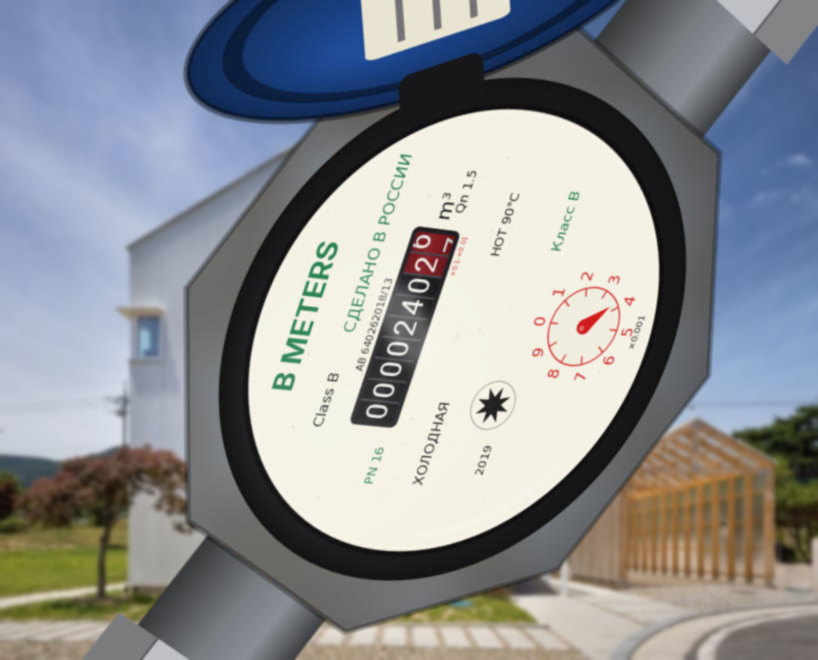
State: 240.263 m³
